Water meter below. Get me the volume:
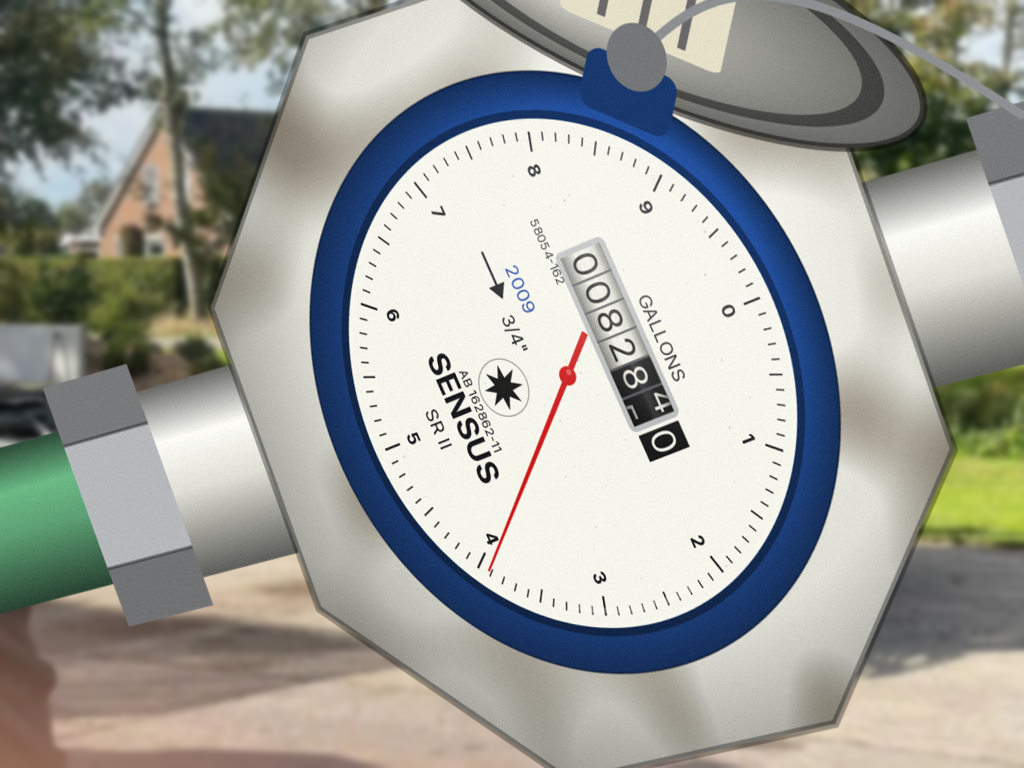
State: 82843.9 gal
